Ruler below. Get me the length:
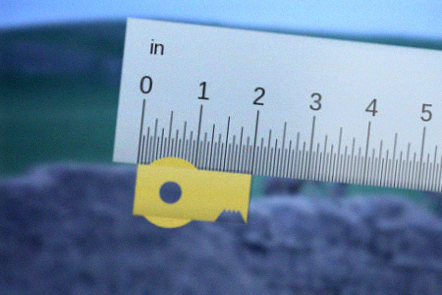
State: 2 in
